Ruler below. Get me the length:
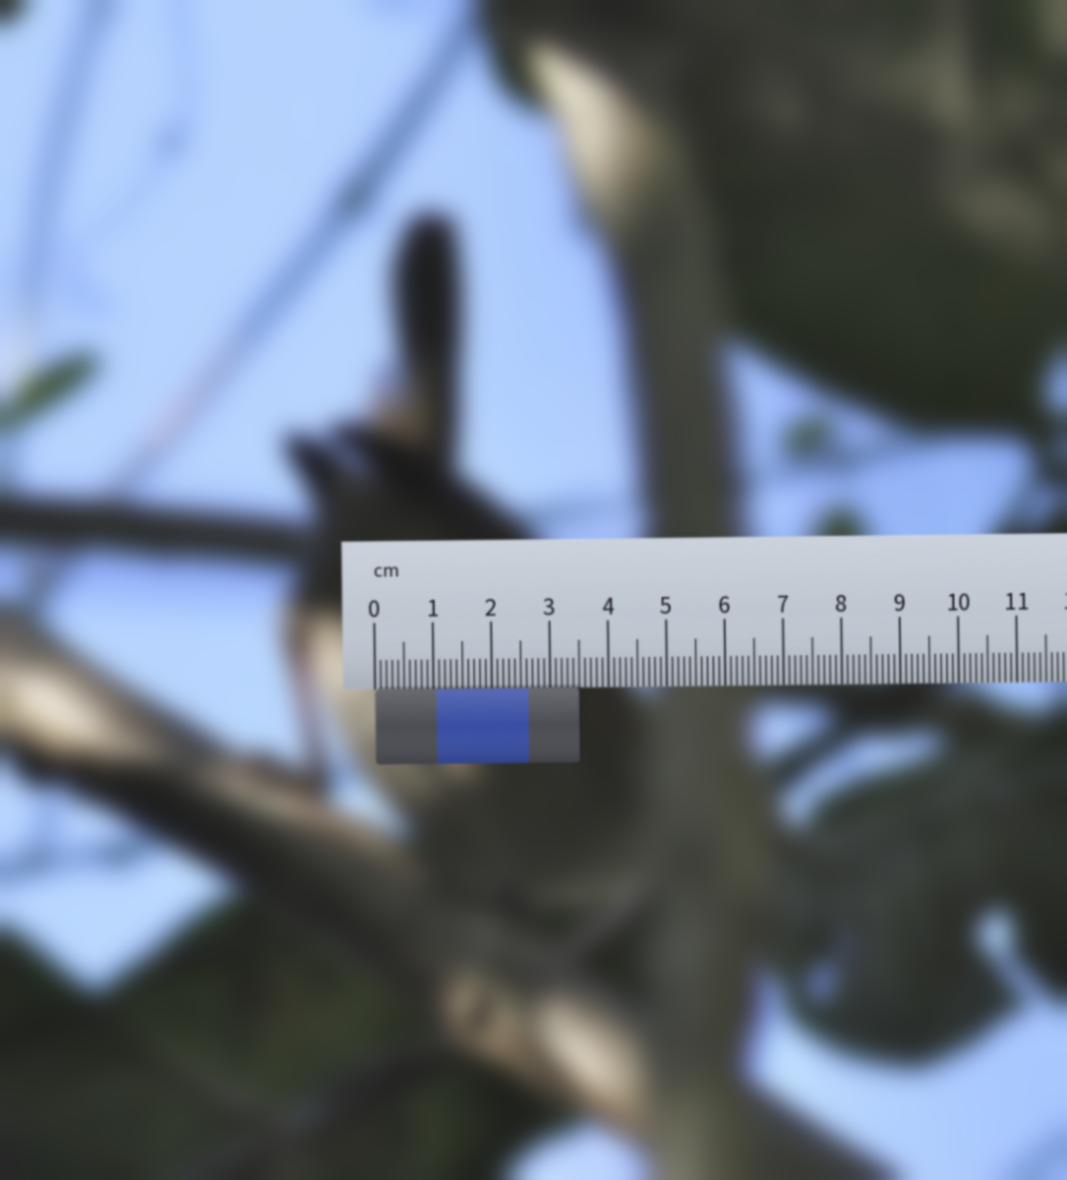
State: 3.5 cm
